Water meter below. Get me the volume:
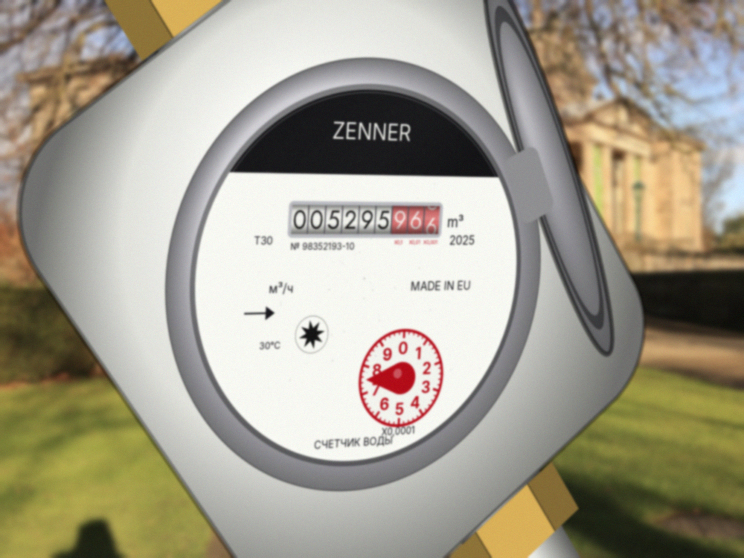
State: 5295.9657 m³
